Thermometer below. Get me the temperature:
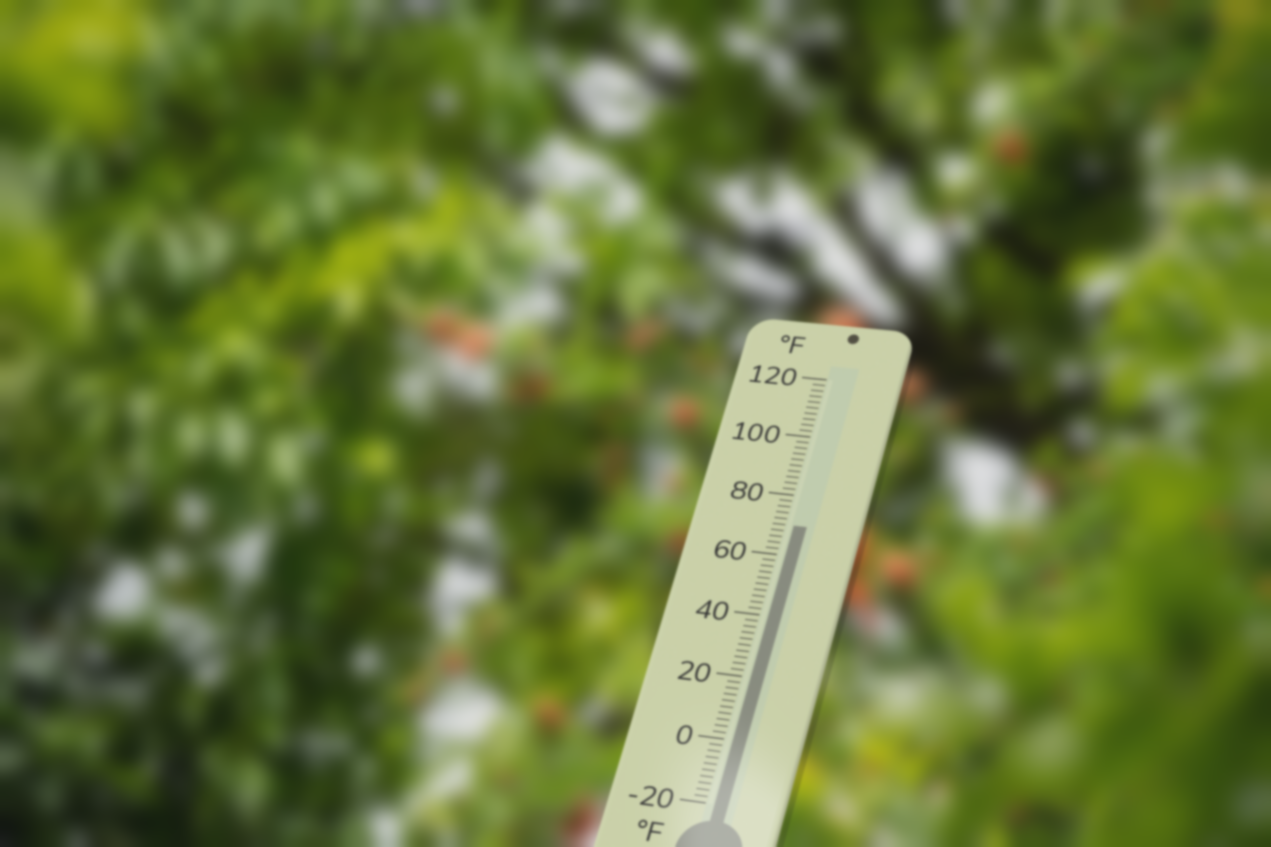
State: 70 °F
